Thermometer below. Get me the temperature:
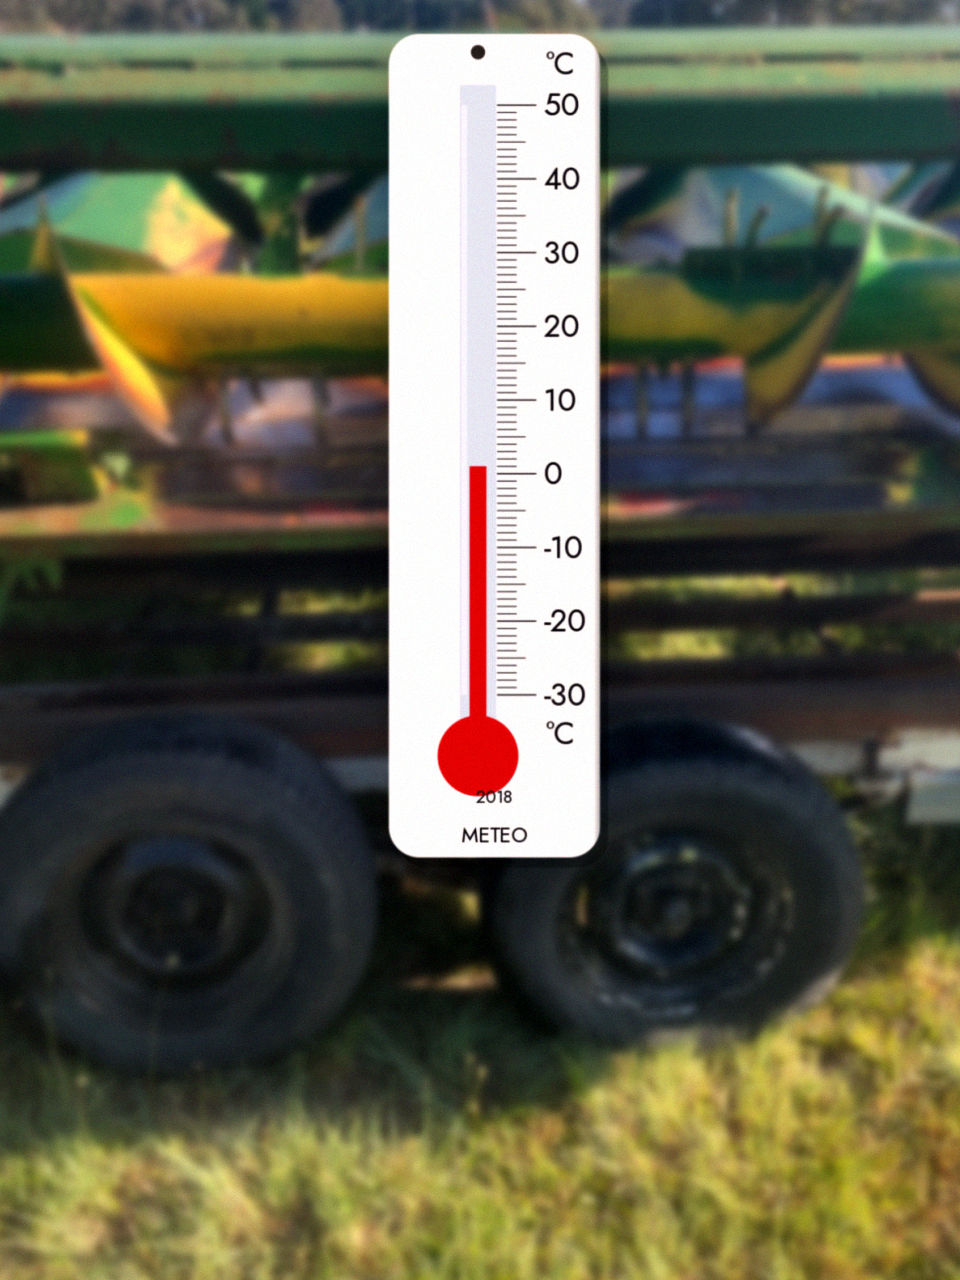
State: 1 °C
